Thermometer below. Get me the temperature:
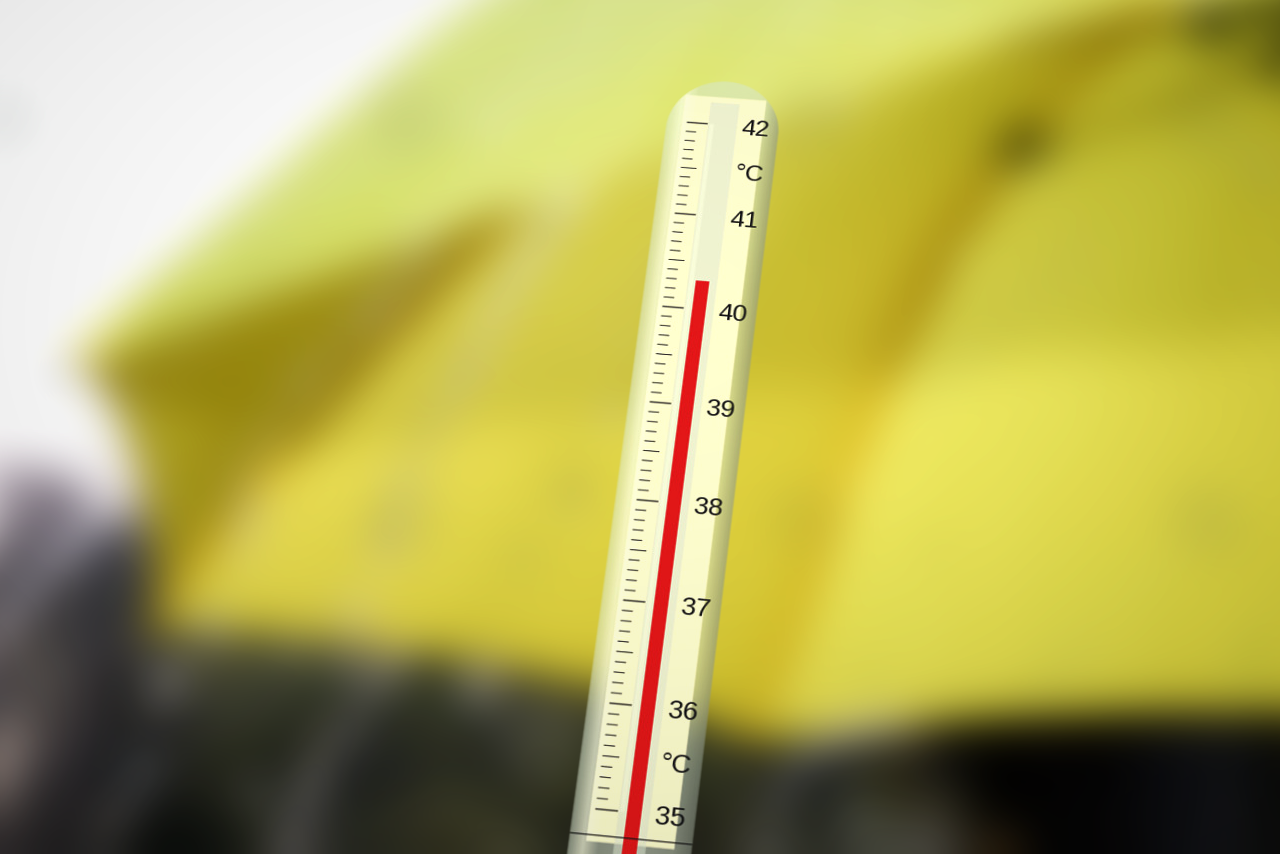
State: 40.3 °C
